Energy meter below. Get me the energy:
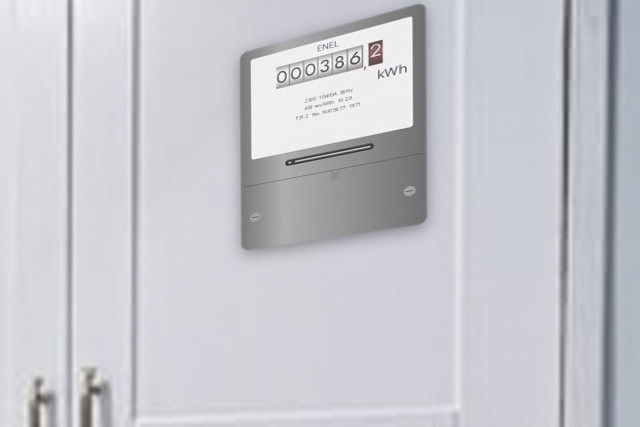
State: 386.2 kWh
